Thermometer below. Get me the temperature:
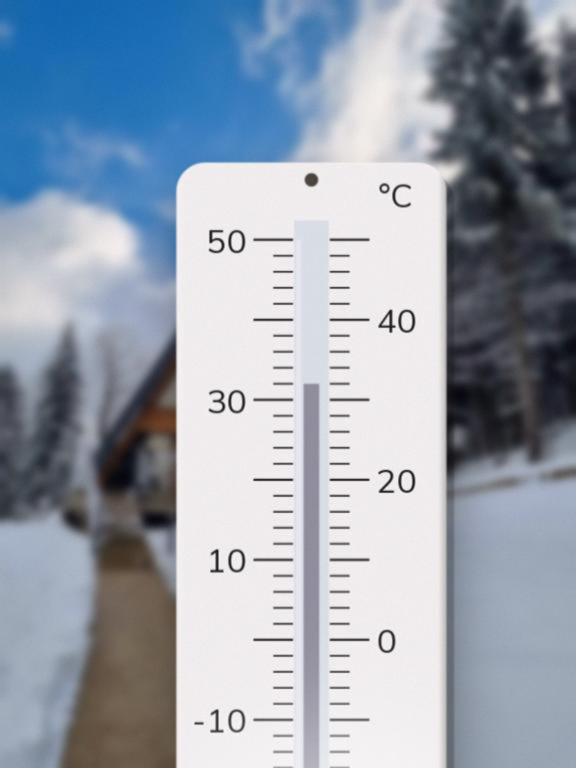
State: 32 °C
